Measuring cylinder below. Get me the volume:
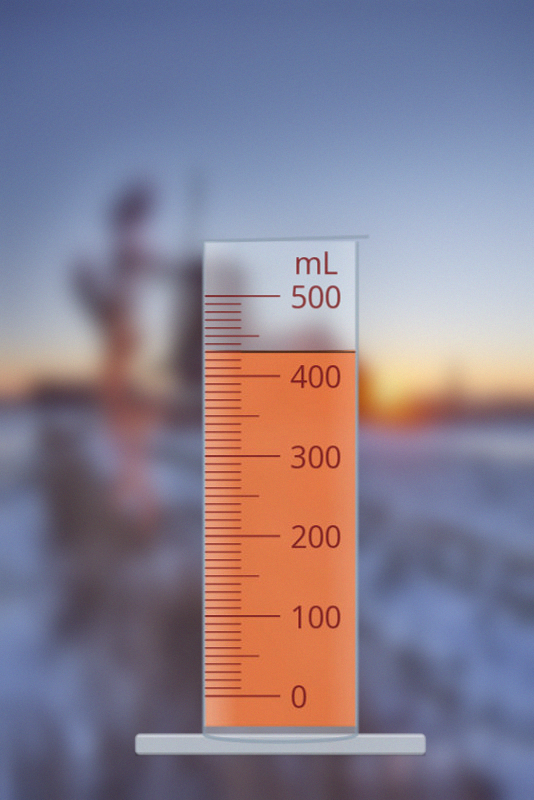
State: 430 mL
